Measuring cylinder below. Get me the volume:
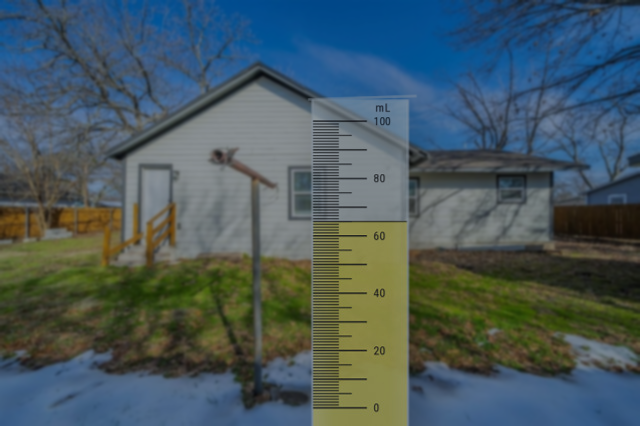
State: 65 mL
